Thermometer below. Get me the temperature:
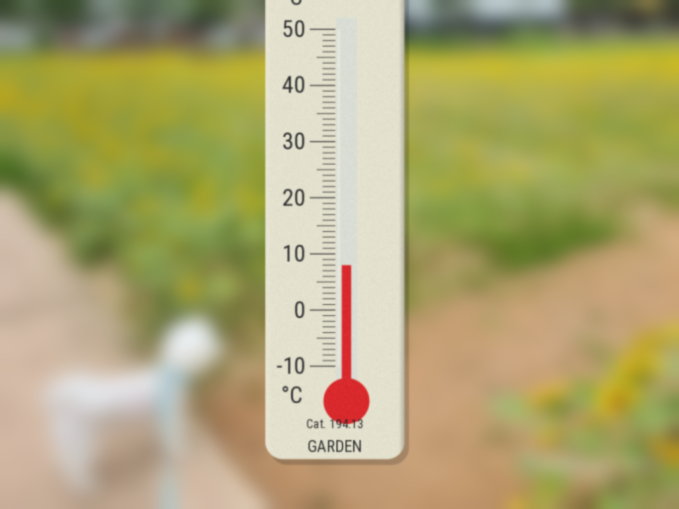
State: 8 °C
